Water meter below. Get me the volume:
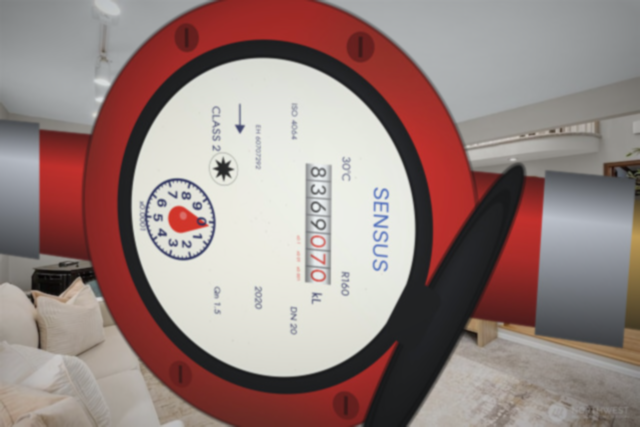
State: 8369.0700 kL
